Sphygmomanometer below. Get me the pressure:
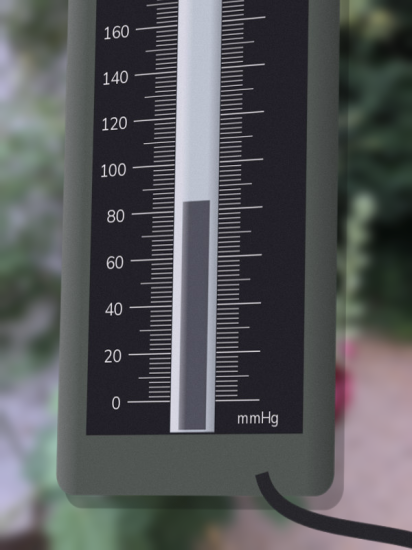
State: 84 mmHg
